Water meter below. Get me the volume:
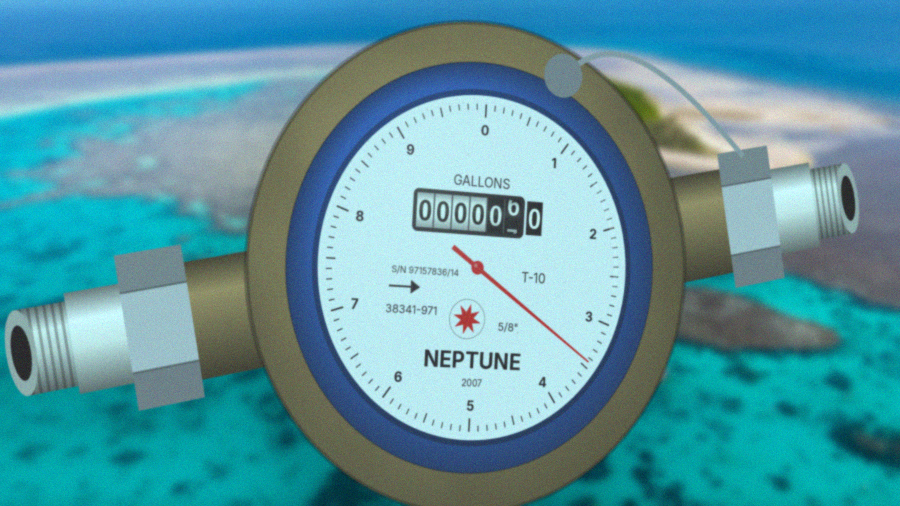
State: 63.4 gal
